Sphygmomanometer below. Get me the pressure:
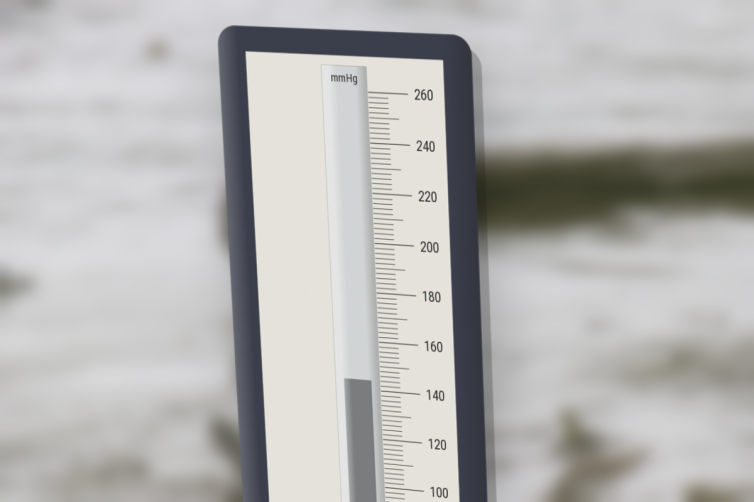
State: 144 mmHg
